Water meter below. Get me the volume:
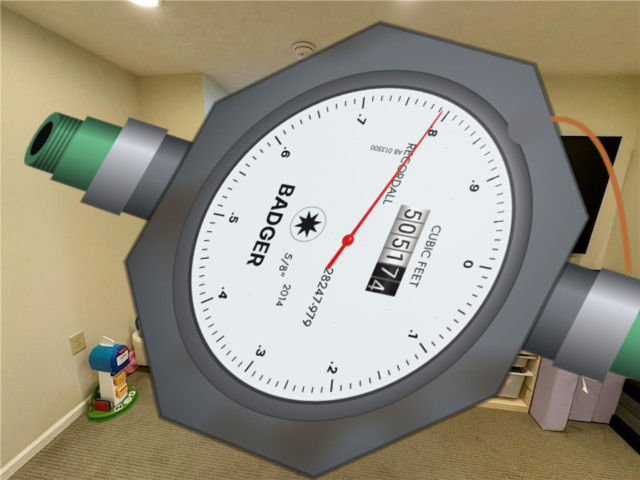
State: 505173.79 ft³
